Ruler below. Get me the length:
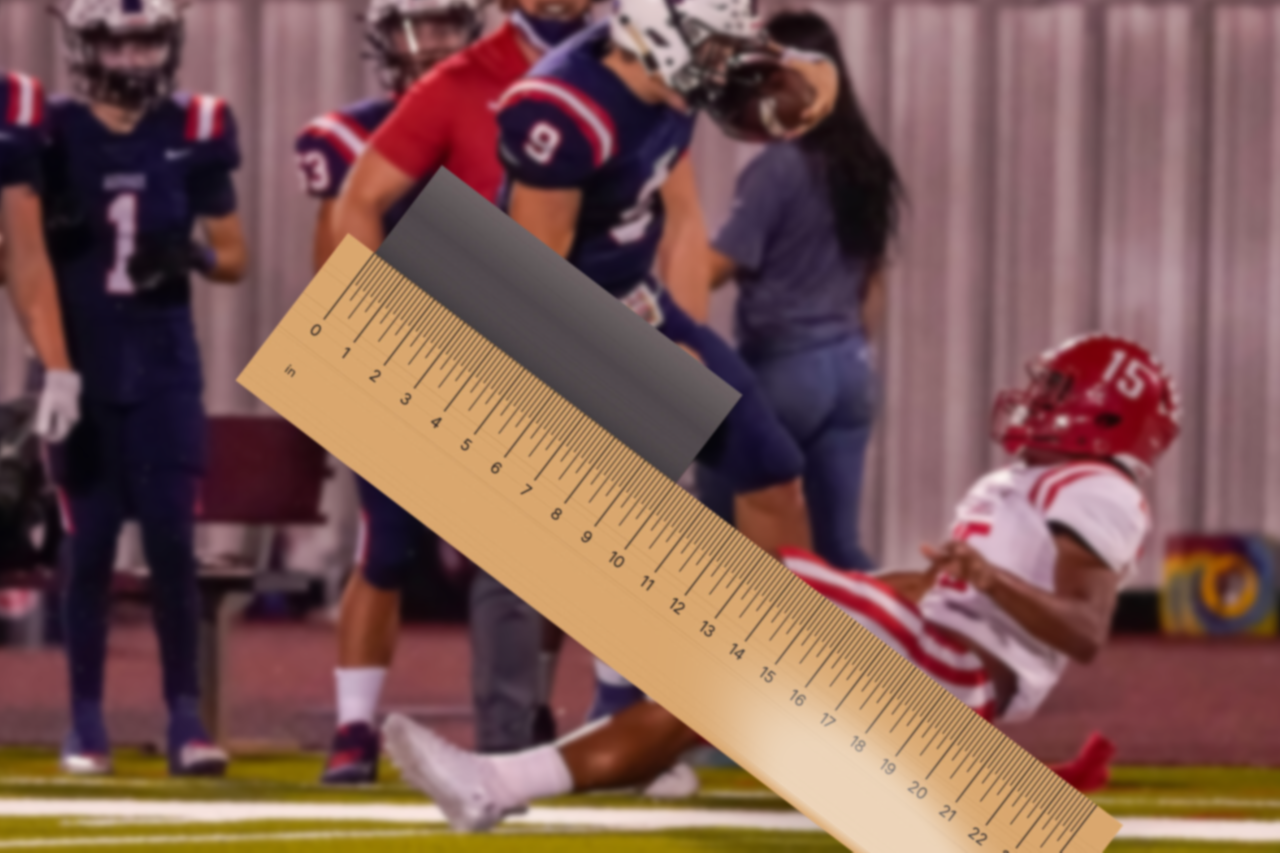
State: 10 in
